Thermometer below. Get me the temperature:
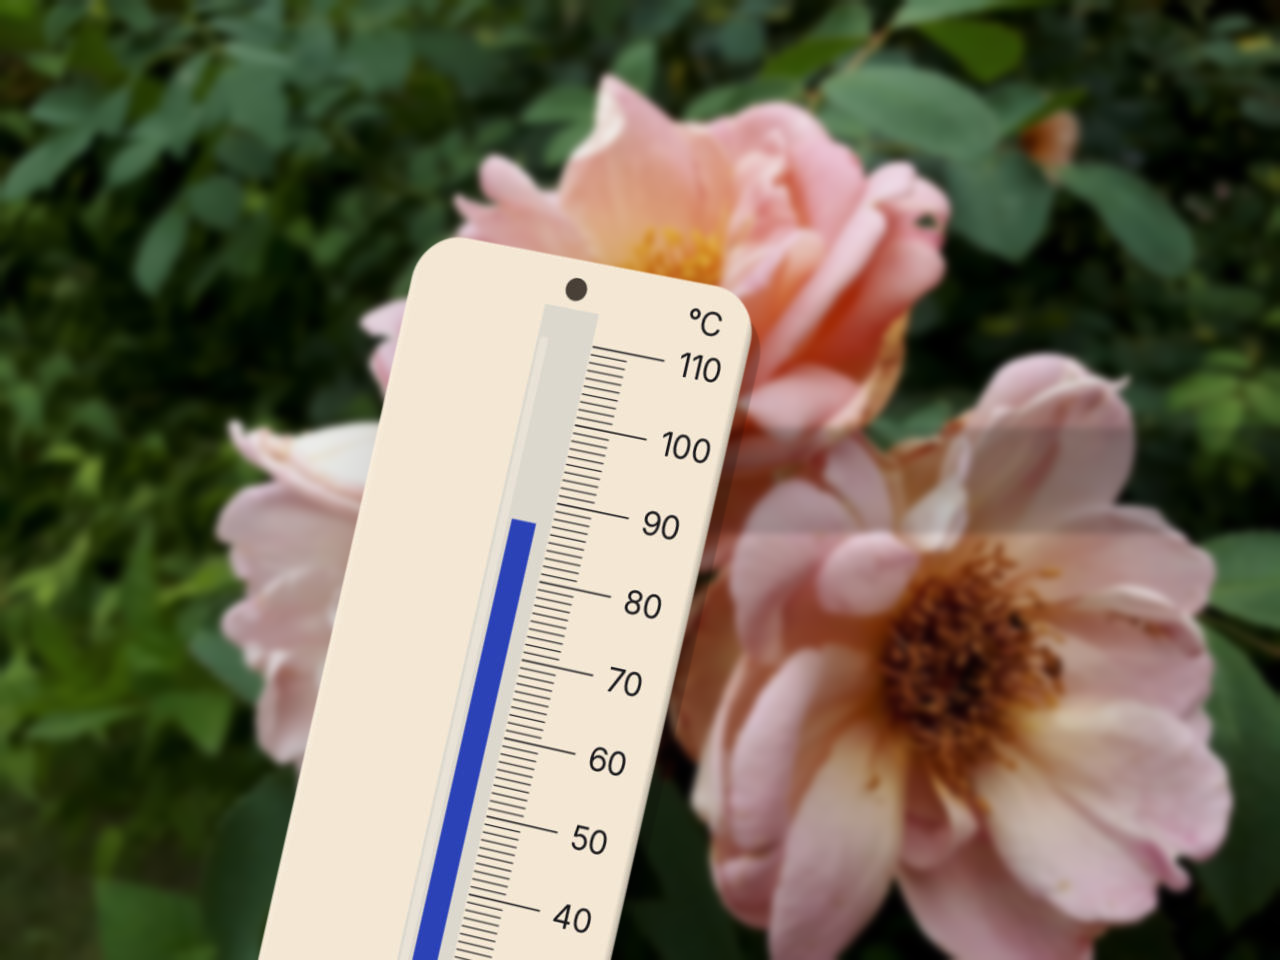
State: 87 °C
